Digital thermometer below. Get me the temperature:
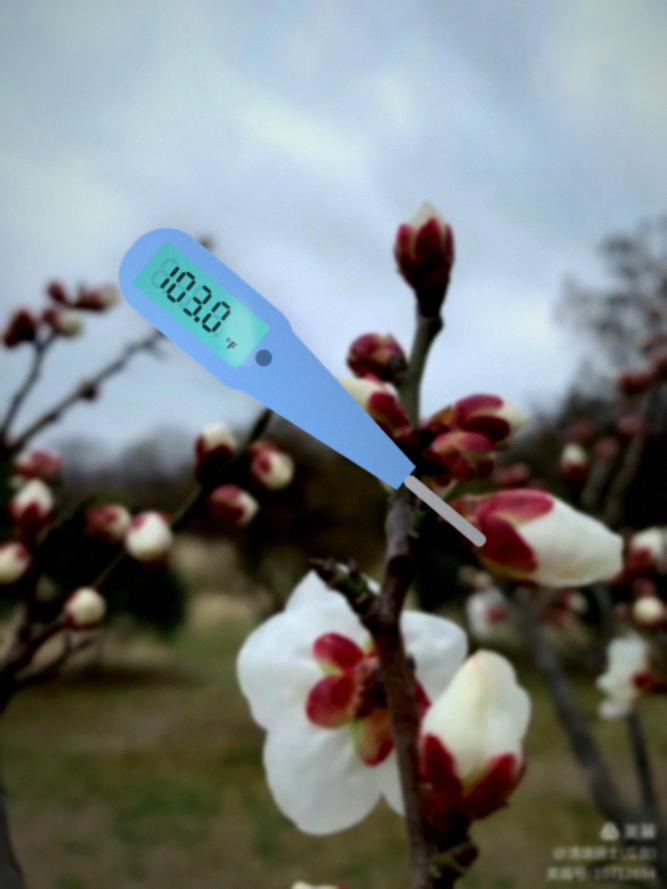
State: 103.0 °F
